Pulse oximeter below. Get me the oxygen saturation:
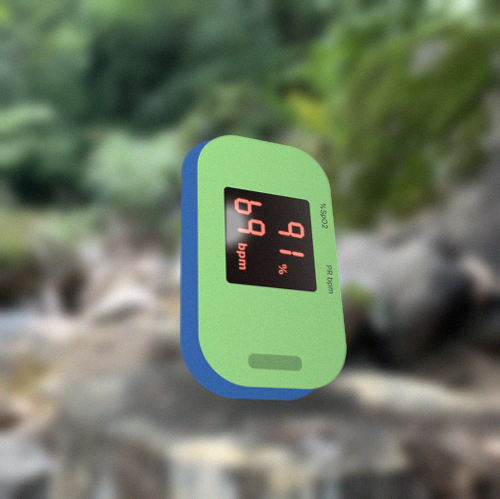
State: 91 %
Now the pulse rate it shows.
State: 69 bpm
